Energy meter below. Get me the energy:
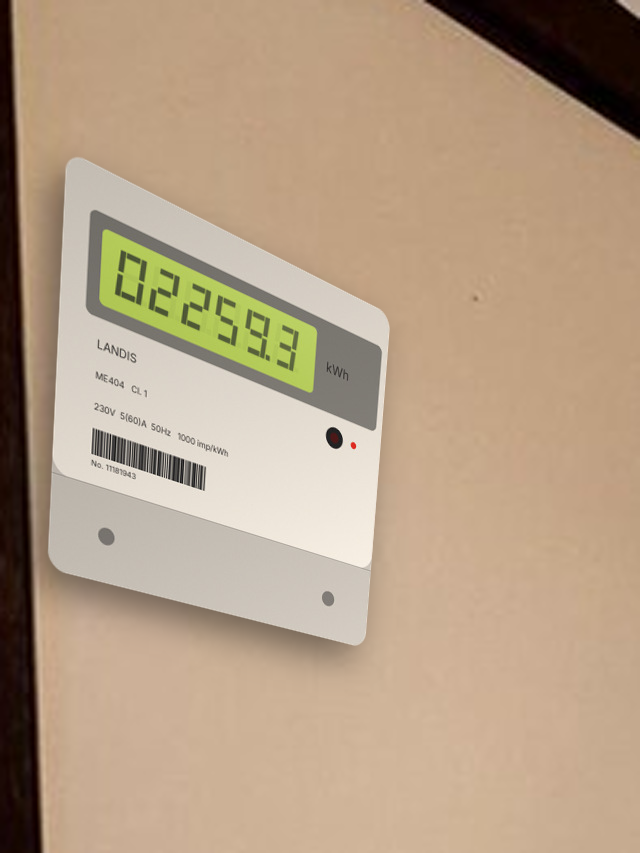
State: 2259.3 kWh
